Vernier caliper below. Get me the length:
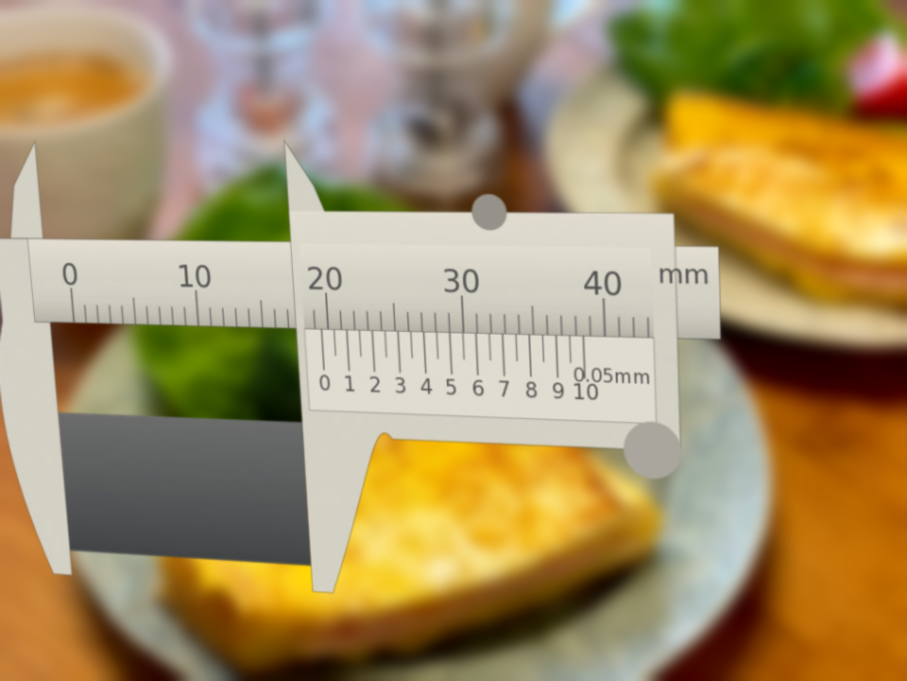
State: 19.5 mm
